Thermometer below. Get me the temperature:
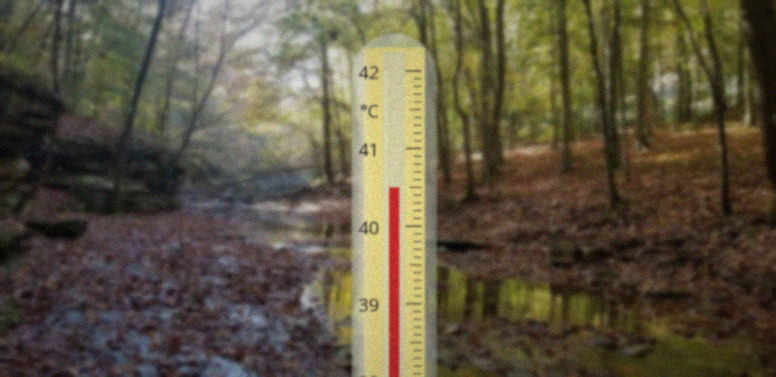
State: 40.5 °C
